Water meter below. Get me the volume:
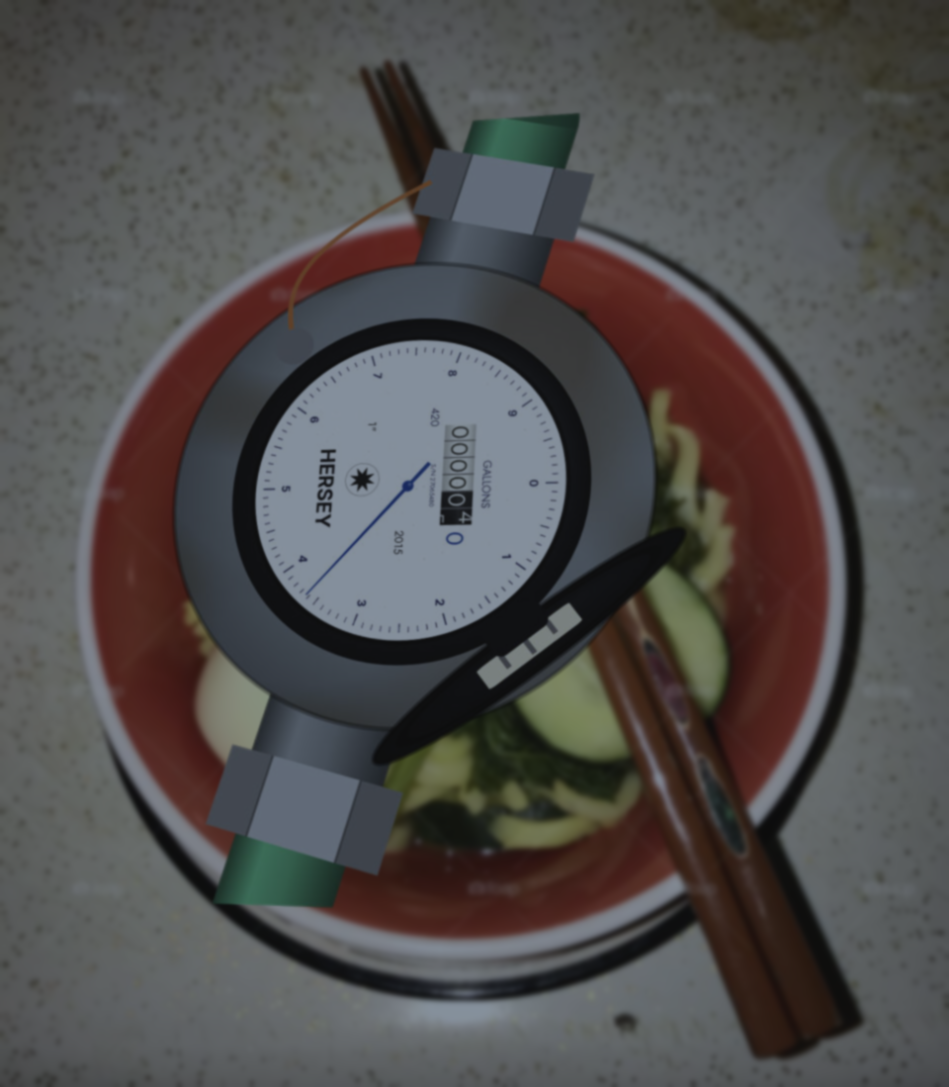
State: 43.6 gal
